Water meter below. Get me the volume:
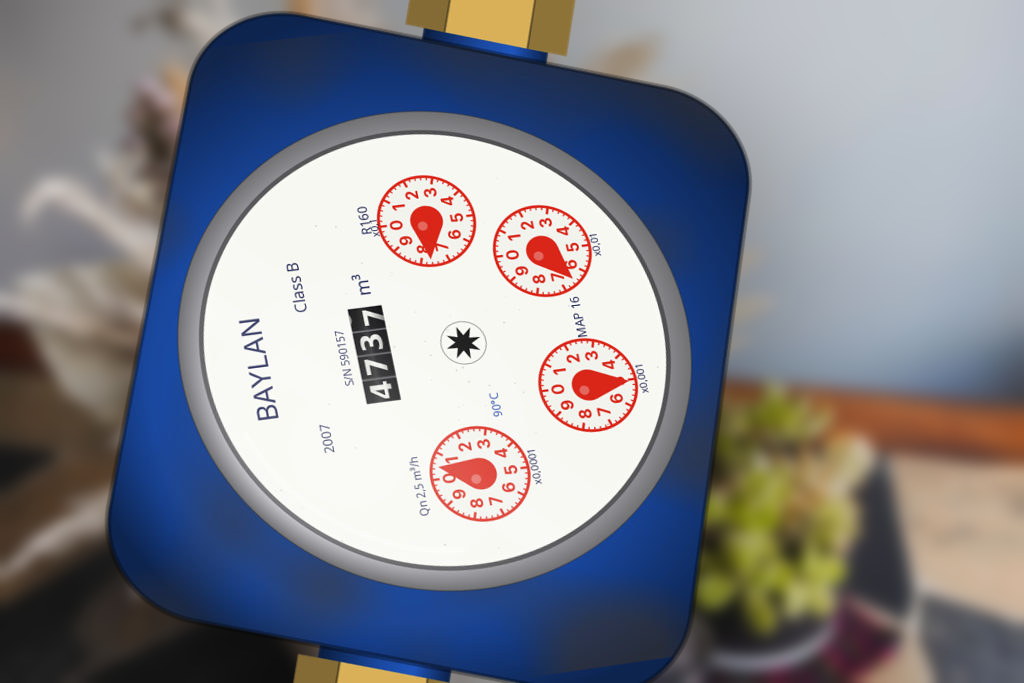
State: 4736.7650 m³
